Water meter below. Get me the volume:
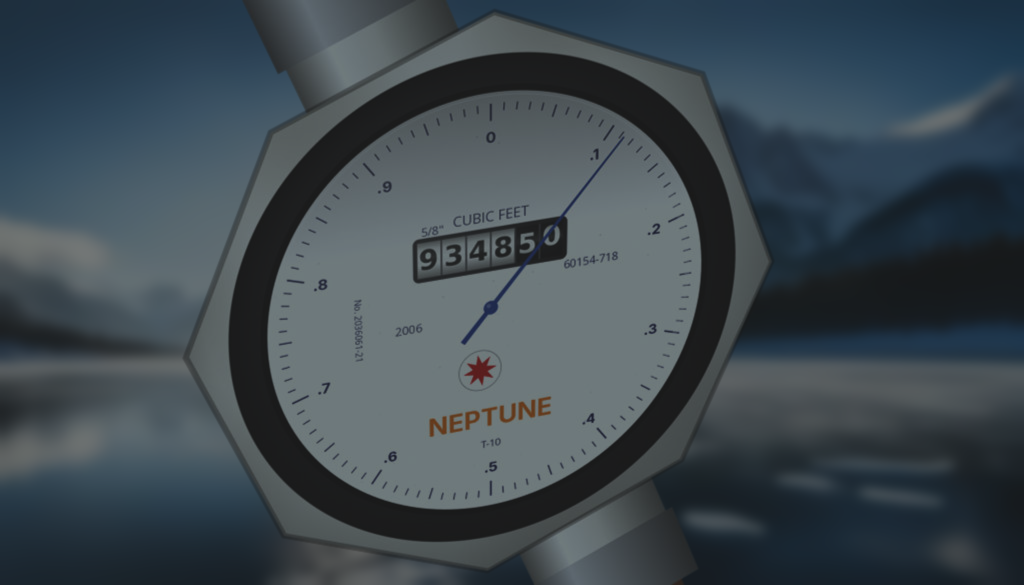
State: 934850.11 ft³
